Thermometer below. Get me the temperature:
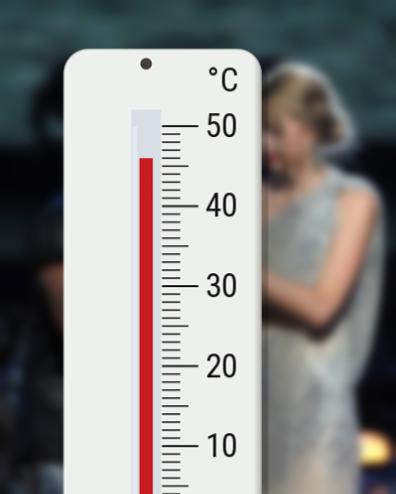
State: 46 °C
